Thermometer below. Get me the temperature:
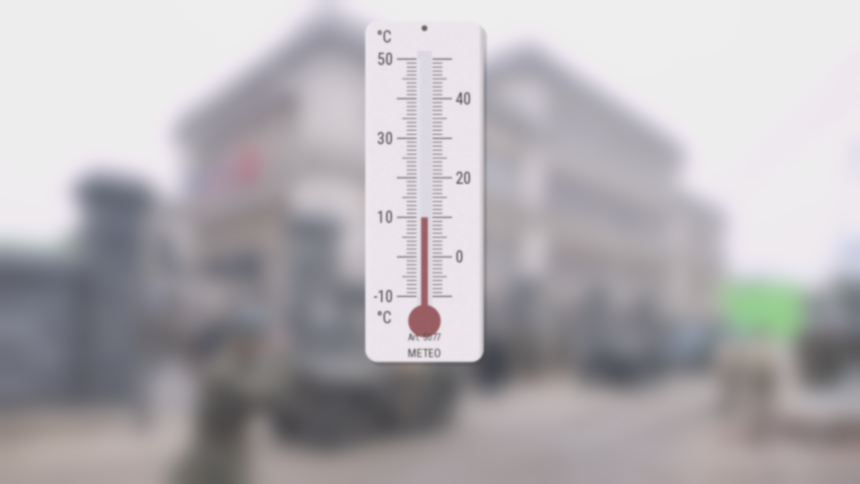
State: 10 °C
